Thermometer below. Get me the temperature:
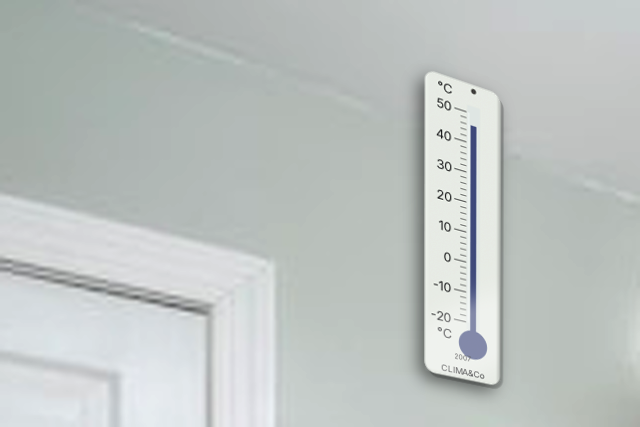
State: 46 °C
